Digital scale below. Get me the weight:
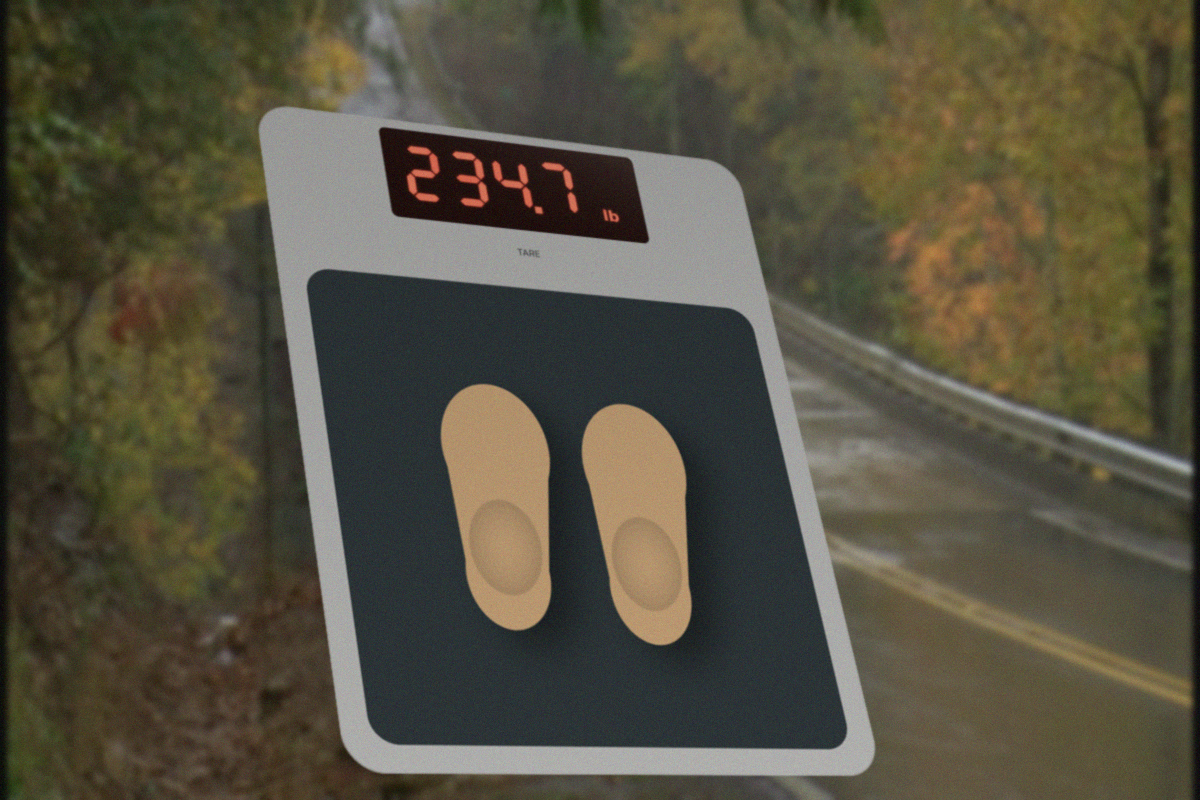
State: 234.7 lb
